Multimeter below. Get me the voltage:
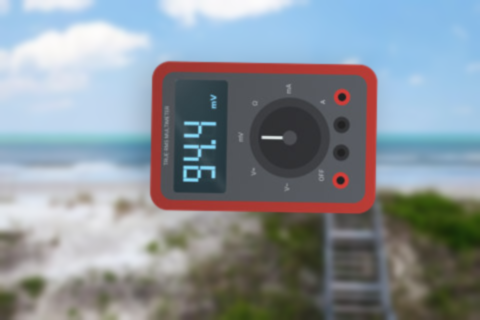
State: 94.4 mV
